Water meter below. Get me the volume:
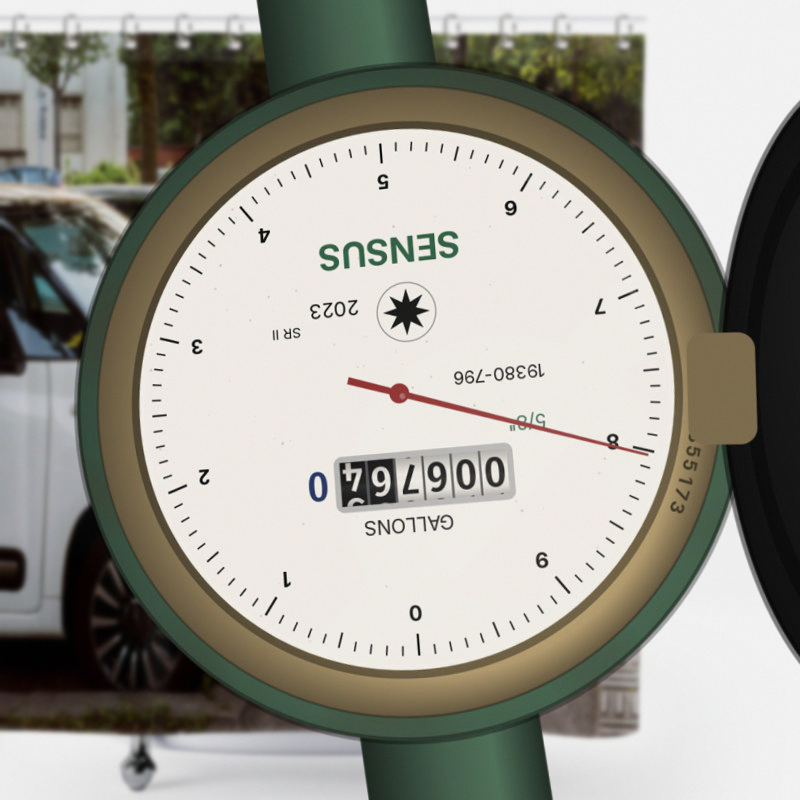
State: 67638.0 gal
